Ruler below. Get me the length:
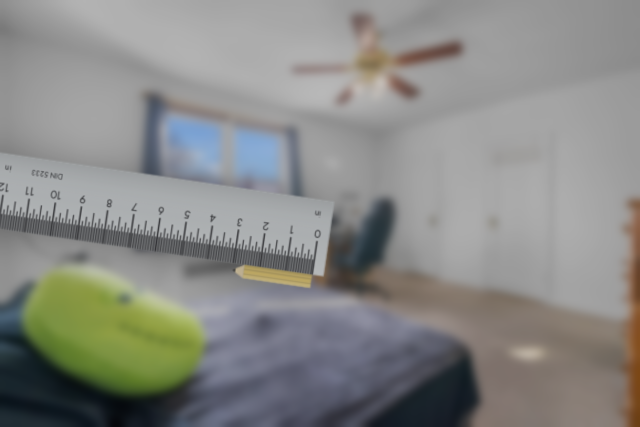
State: 3 in
